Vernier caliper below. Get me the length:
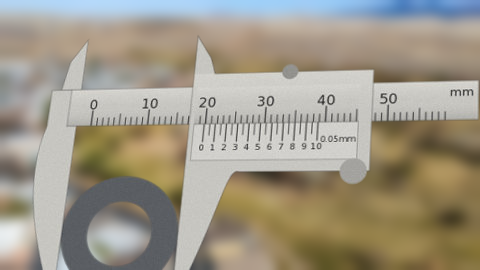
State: 19.8 mm
